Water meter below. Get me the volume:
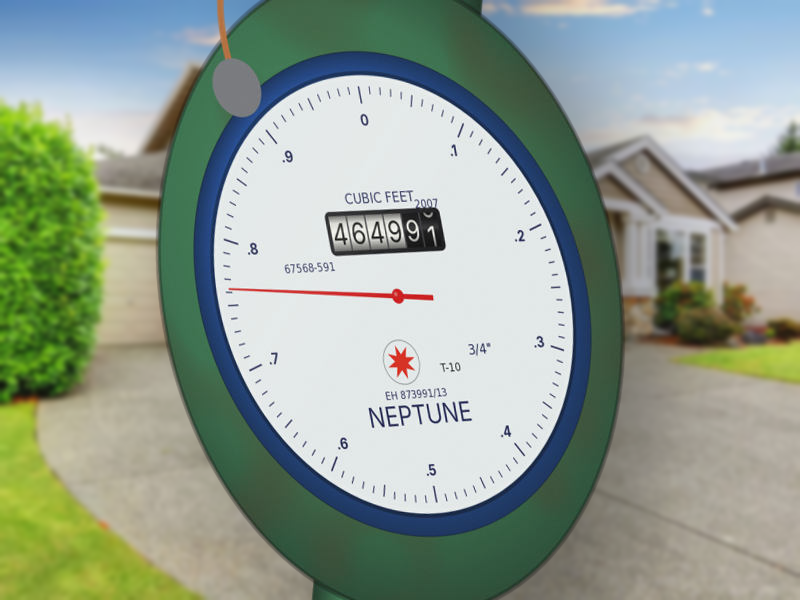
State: 464990.76 ft³
